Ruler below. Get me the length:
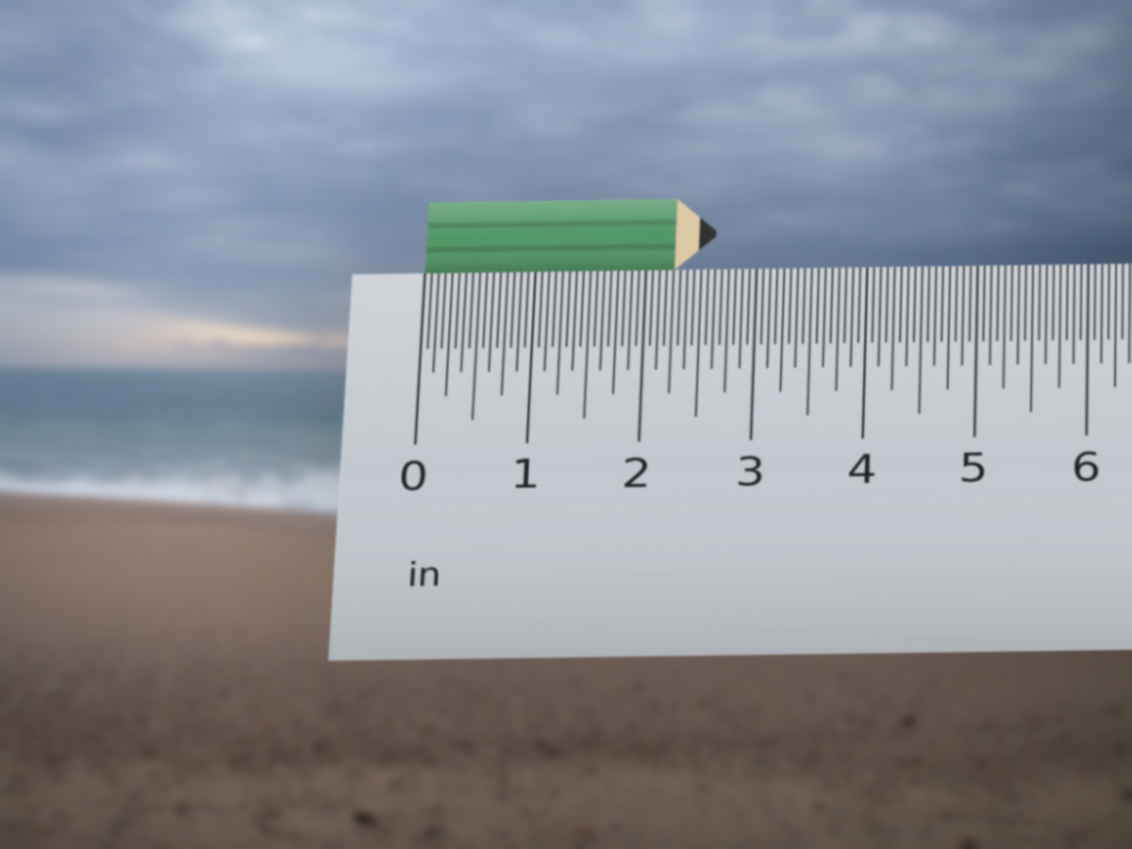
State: 2.625 in
